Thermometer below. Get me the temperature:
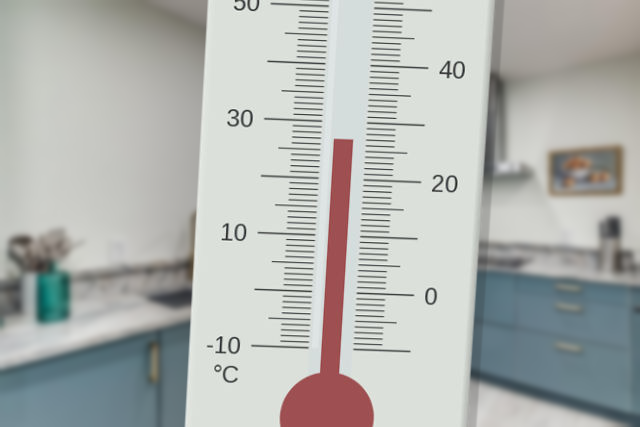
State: 27 °C
